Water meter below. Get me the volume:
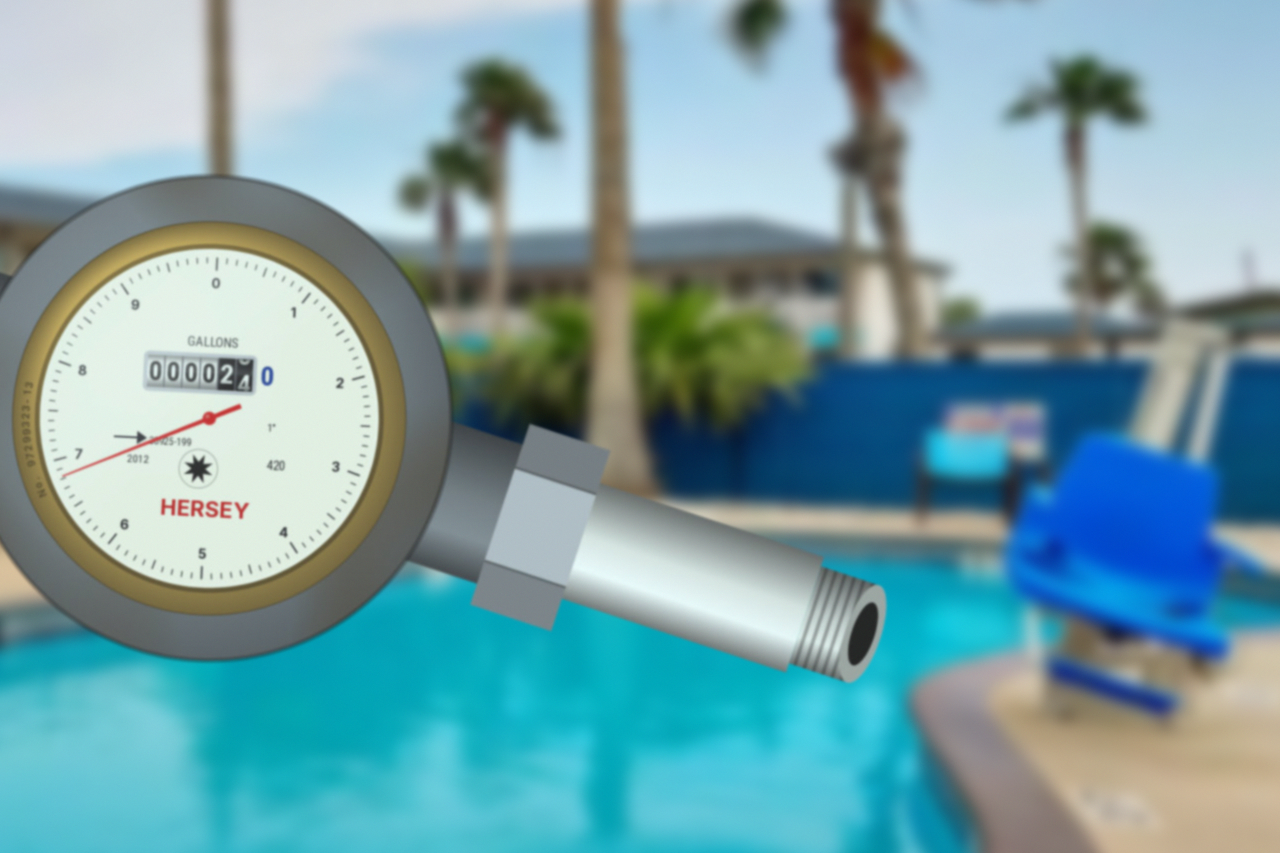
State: 236.8 gal
